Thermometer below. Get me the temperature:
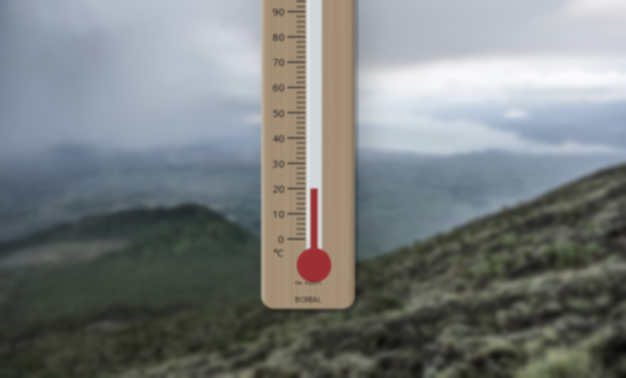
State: 20 °C
